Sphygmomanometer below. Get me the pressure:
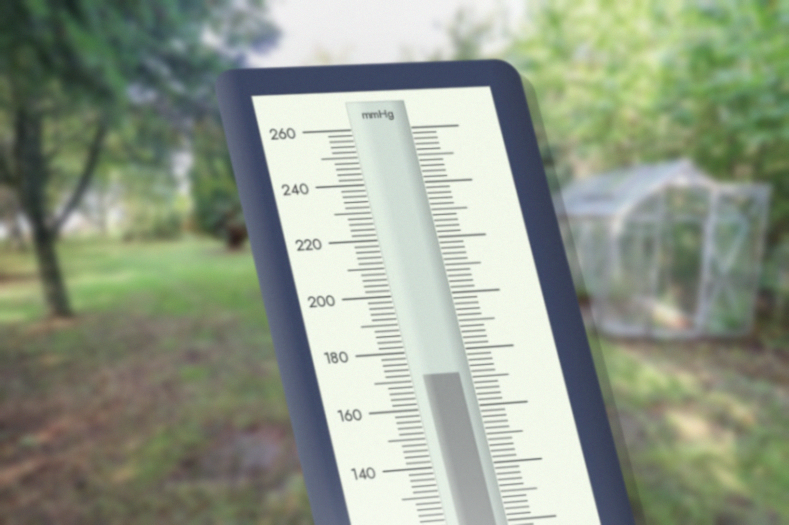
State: 172 mmHg
